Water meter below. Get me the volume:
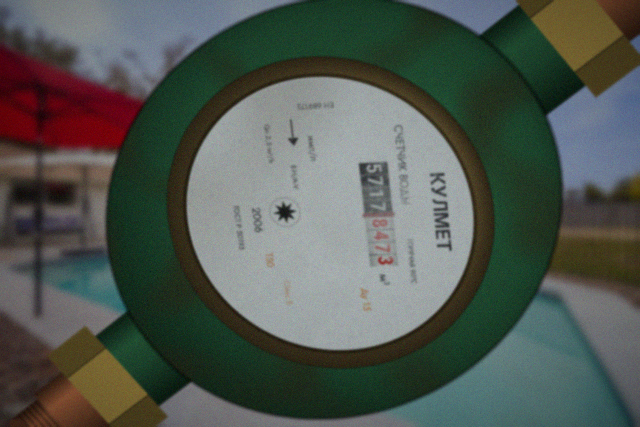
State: 5717.8473 m³
